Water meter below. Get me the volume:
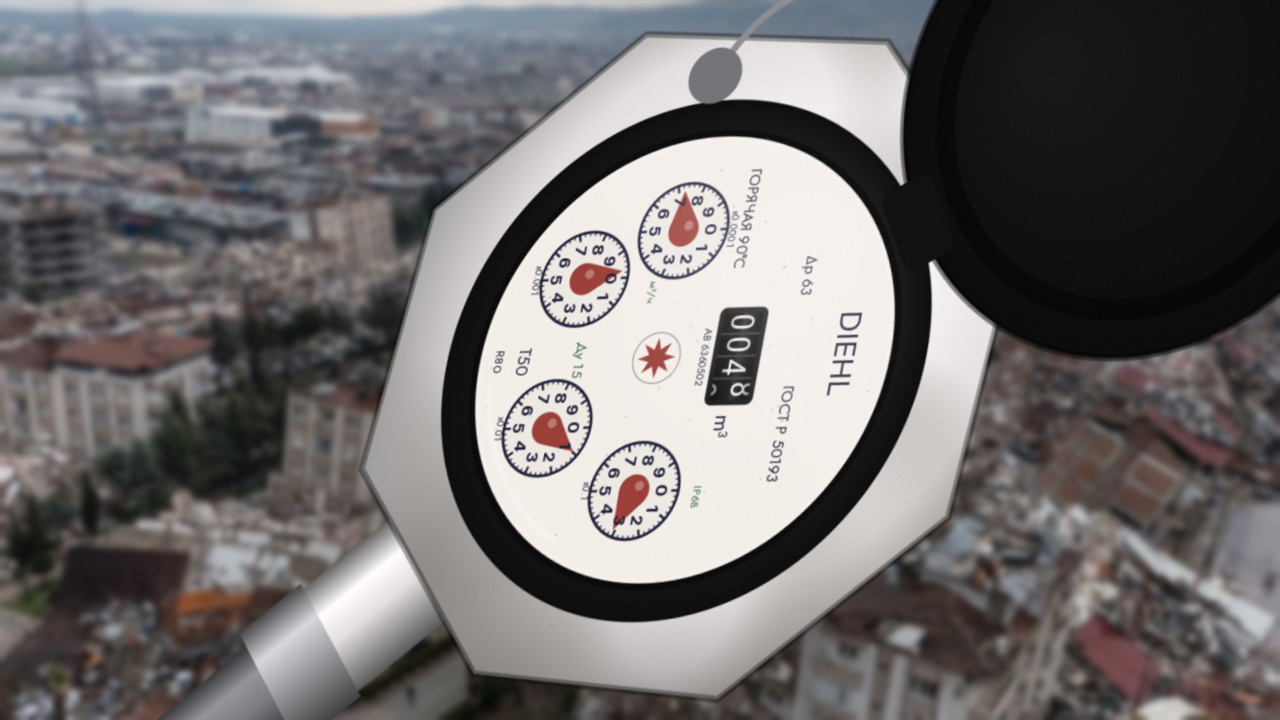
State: 48.3097 m³
